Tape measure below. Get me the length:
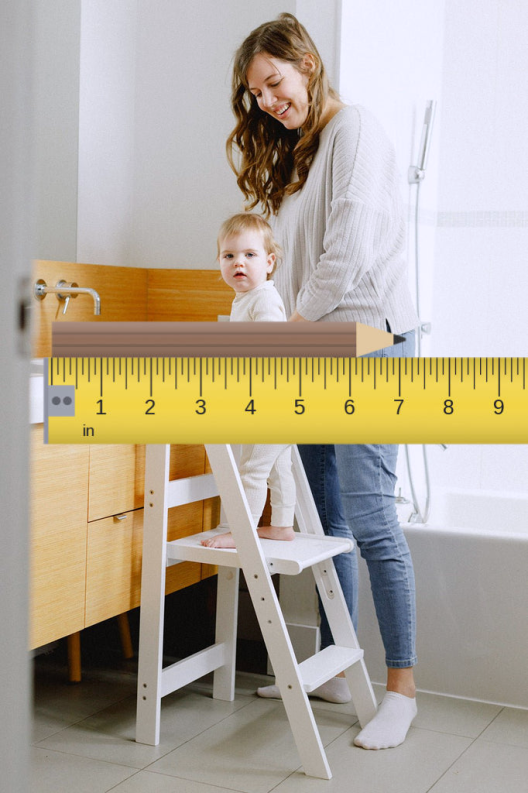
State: 7.125 in
